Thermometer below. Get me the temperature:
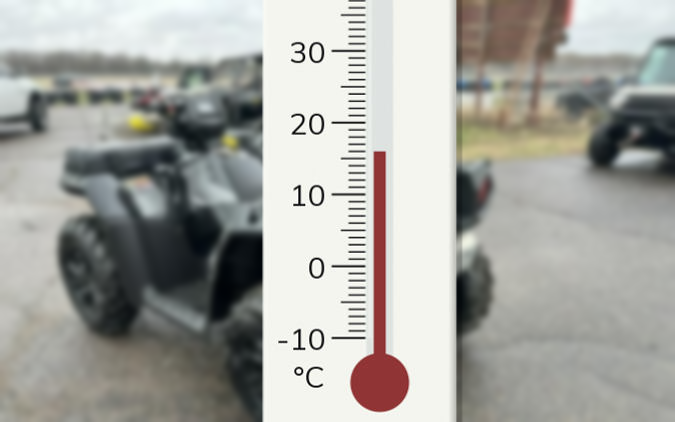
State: 16 °C
